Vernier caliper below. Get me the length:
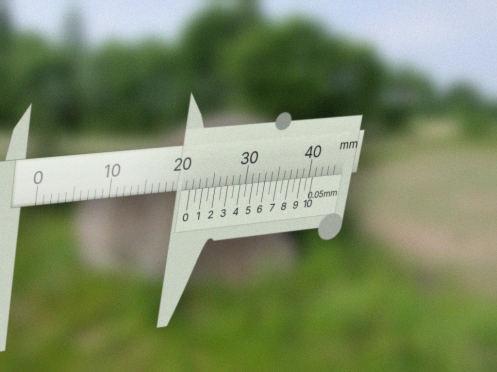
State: 21.6 mm
